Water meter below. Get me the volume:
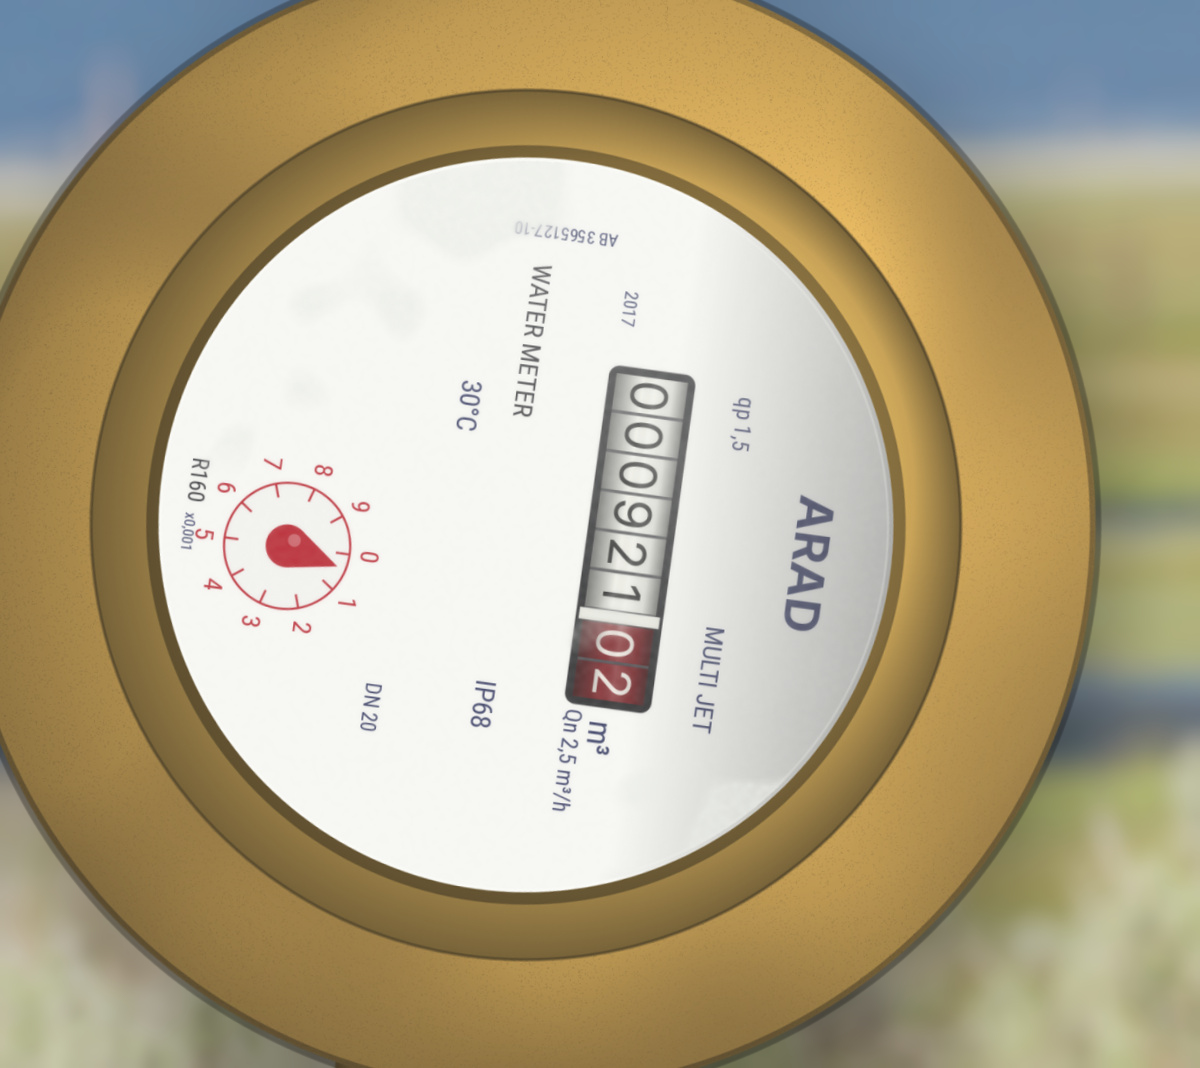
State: 921.020 m³
